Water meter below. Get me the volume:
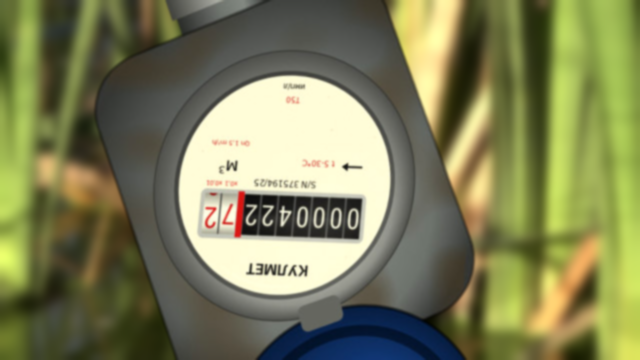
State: 422.72 m³
